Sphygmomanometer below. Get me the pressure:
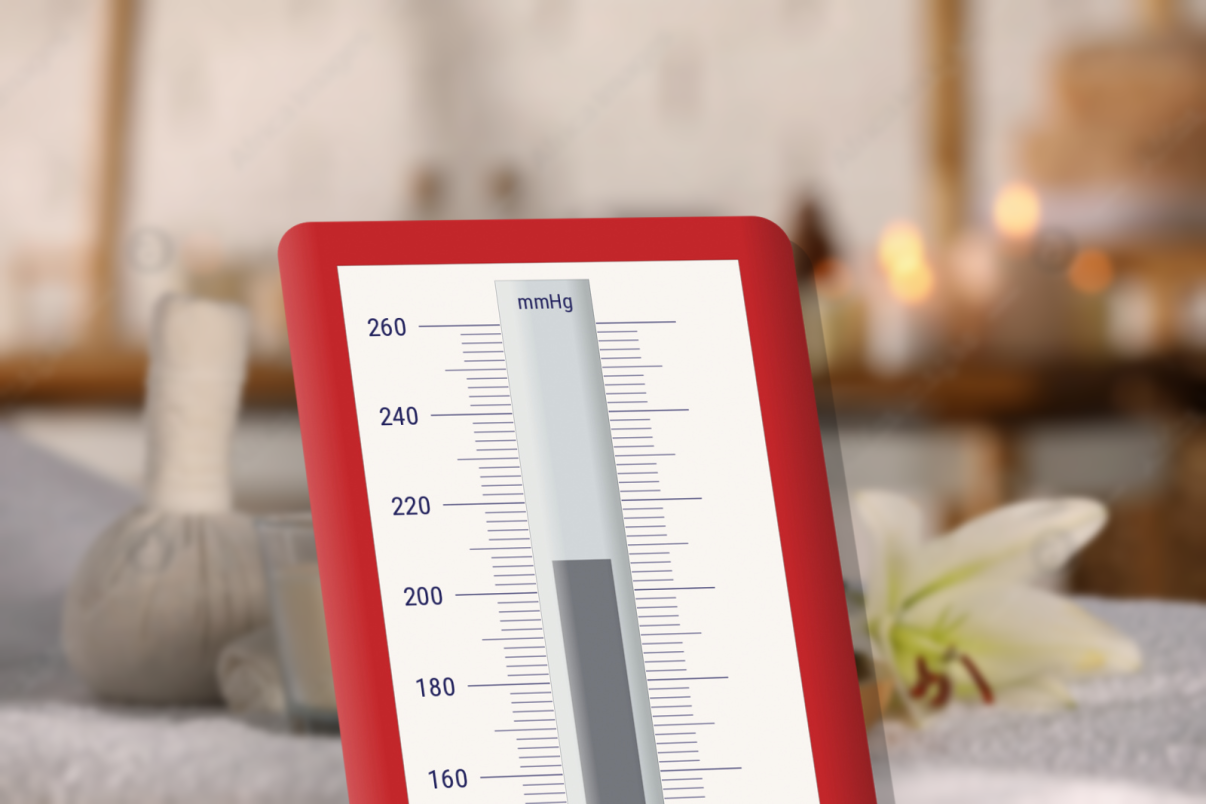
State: 207 mmHg
